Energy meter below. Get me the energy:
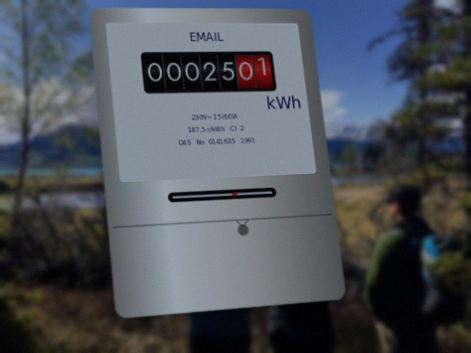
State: 25.01 kWh
